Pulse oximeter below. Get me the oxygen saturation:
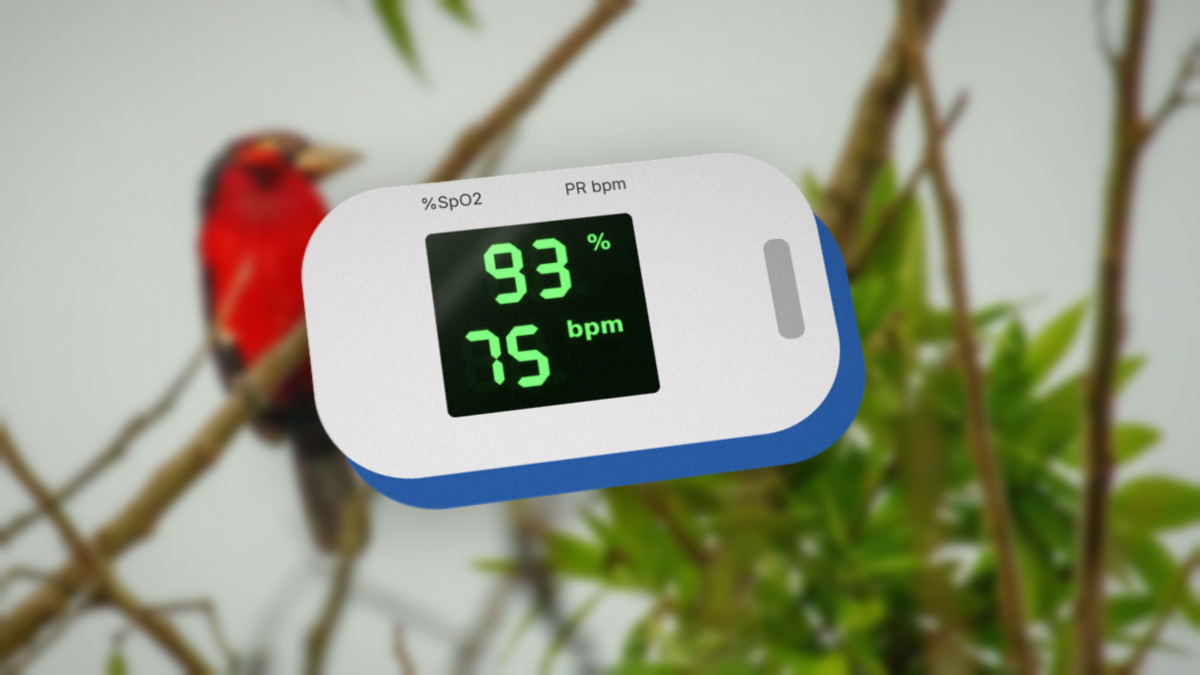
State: 93 %
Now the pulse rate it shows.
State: 75 bpm
